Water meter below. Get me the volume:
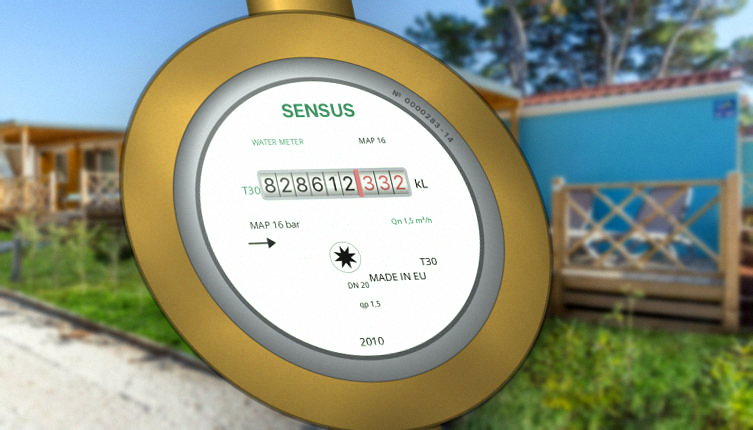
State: 828612.332 kL
